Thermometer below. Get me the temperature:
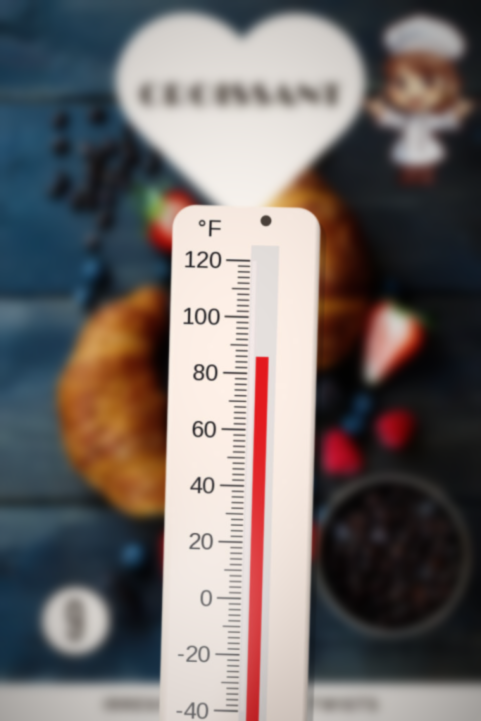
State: 86 °F
